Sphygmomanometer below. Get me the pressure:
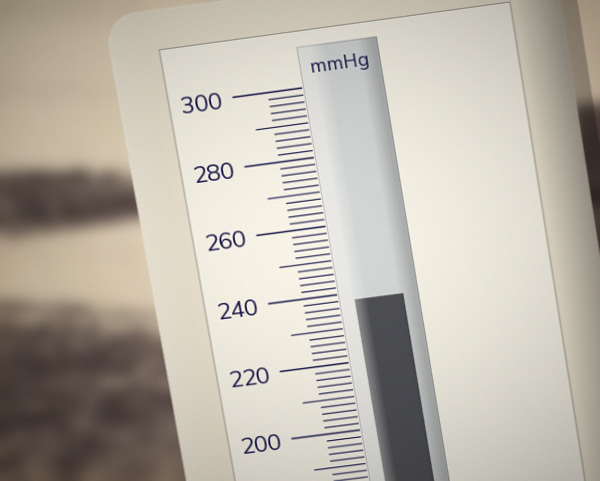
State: 238 mmHg
